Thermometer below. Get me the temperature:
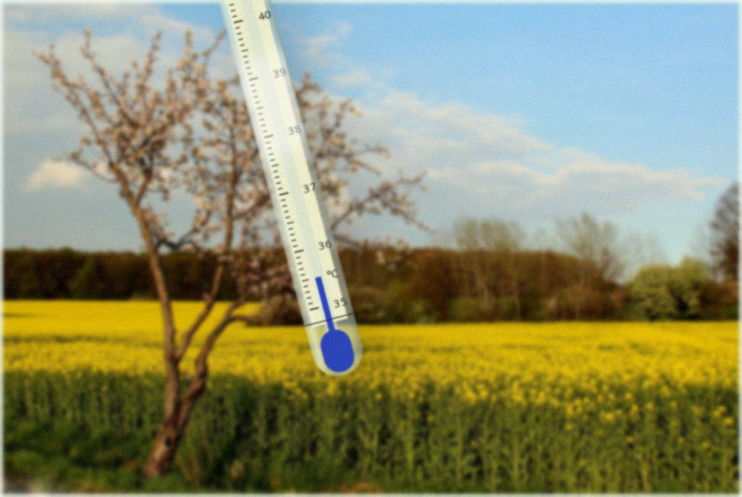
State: 35.5 °C
